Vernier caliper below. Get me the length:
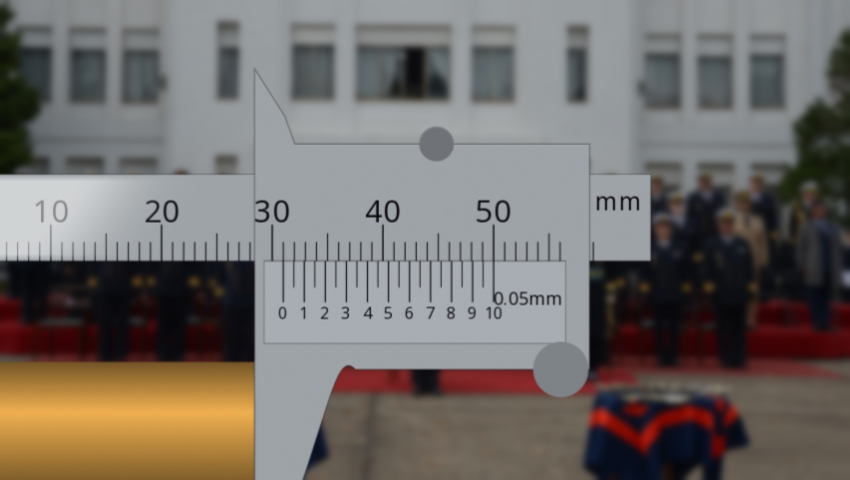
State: 31.0 mm
